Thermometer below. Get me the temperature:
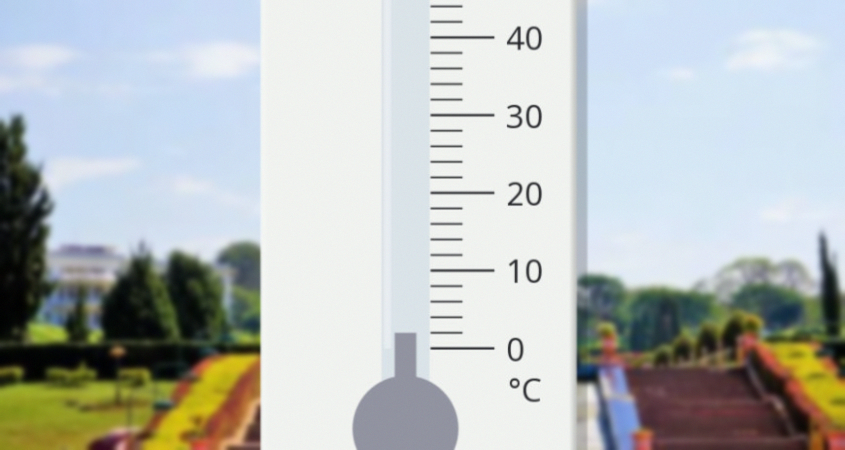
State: 2 °C
